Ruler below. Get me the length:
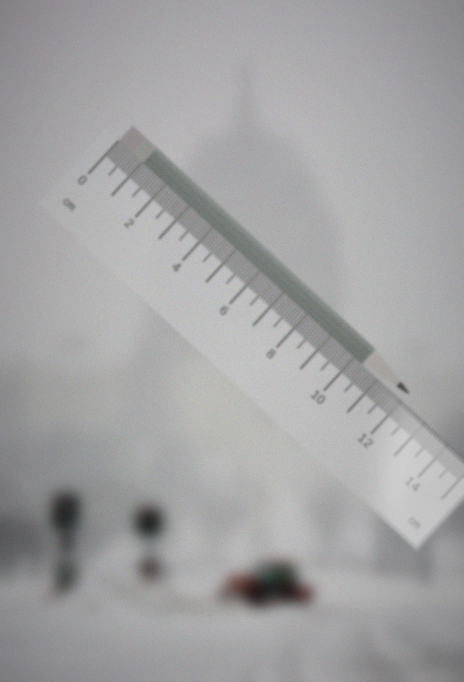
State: 12 cm
